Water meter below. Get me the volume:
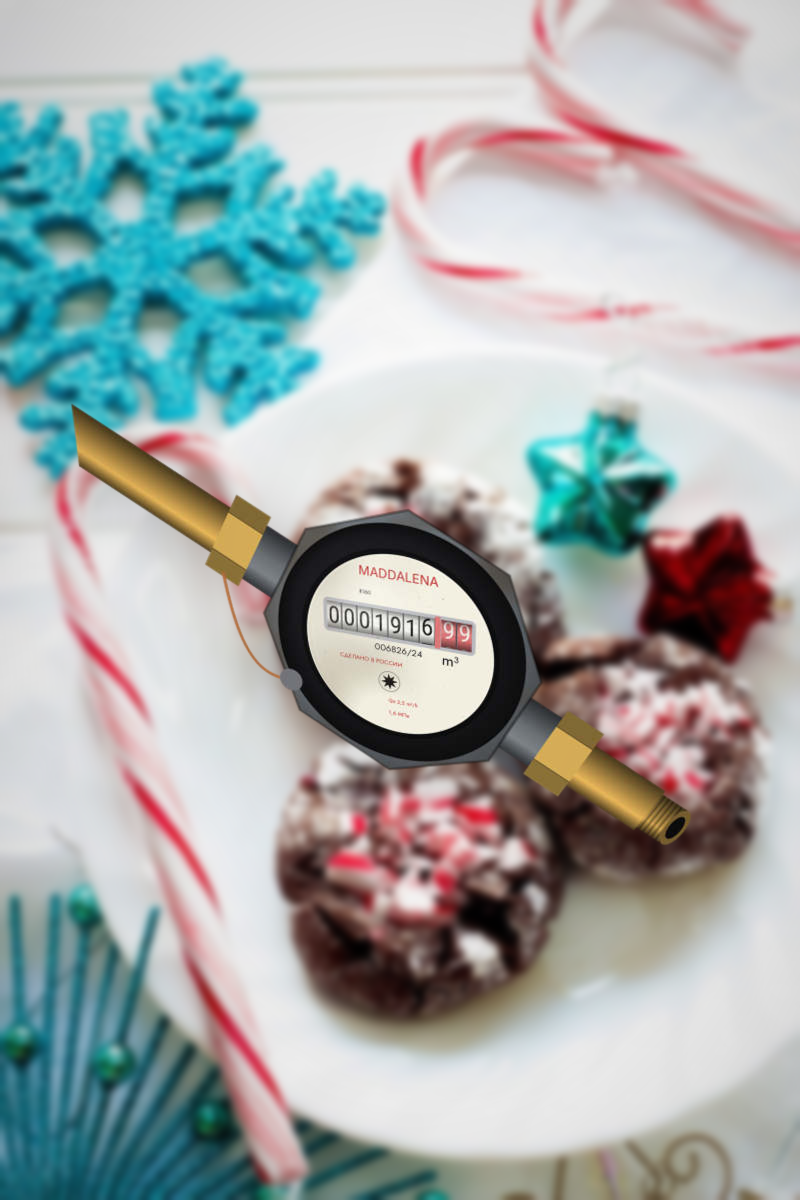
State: 1916.99 m³
